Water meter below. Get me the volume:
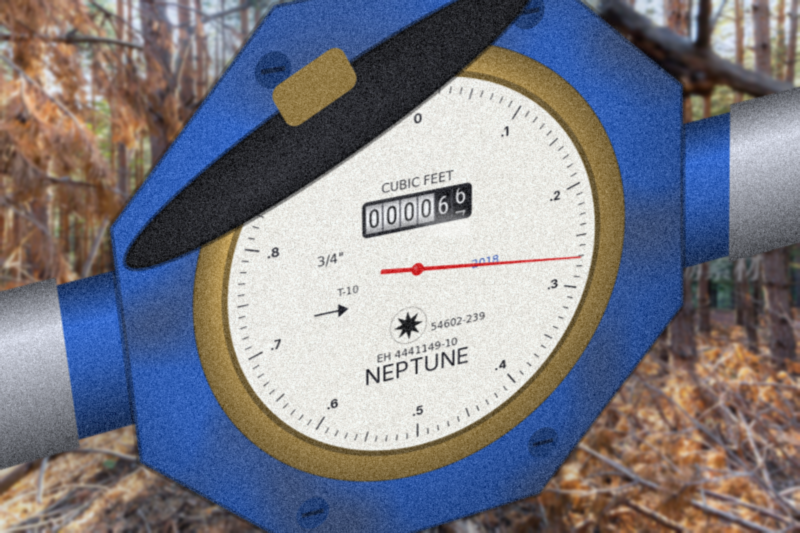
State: 66.27 ft³
